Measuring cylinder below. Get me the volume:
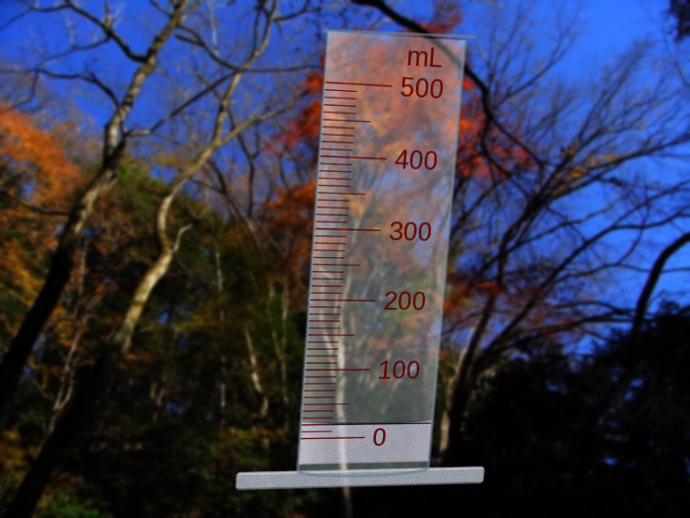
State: 20 mL
